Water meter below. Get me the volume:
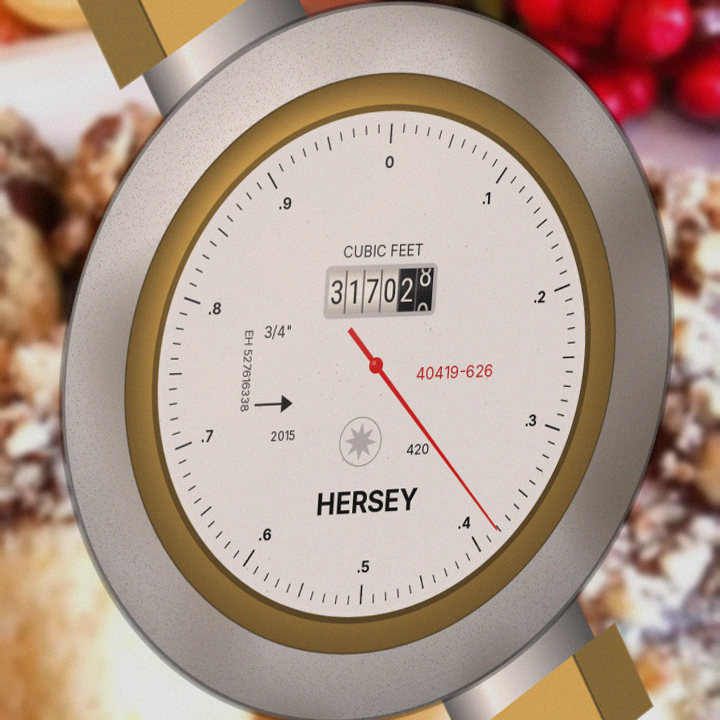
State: 317028.38 ft³
